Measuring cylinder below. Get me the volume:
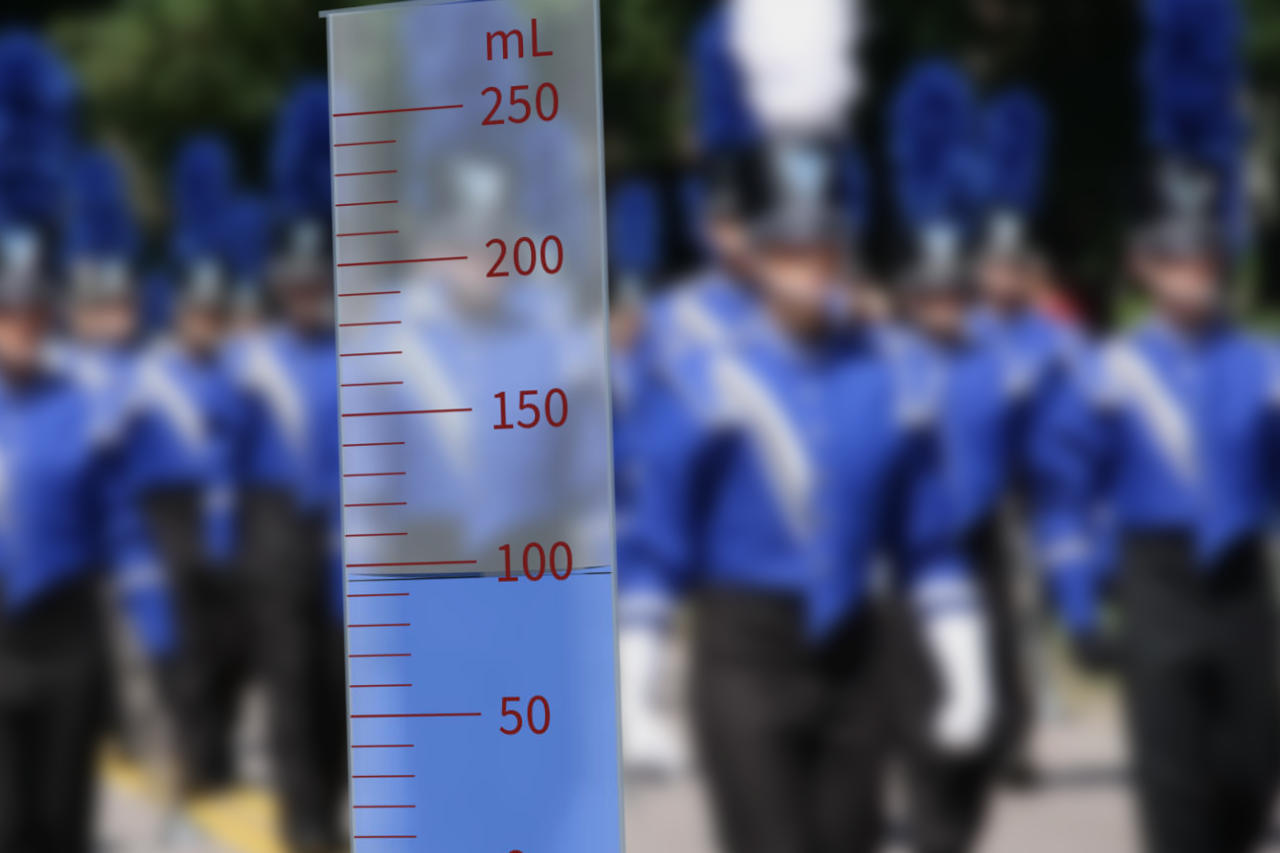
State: 95 mL
